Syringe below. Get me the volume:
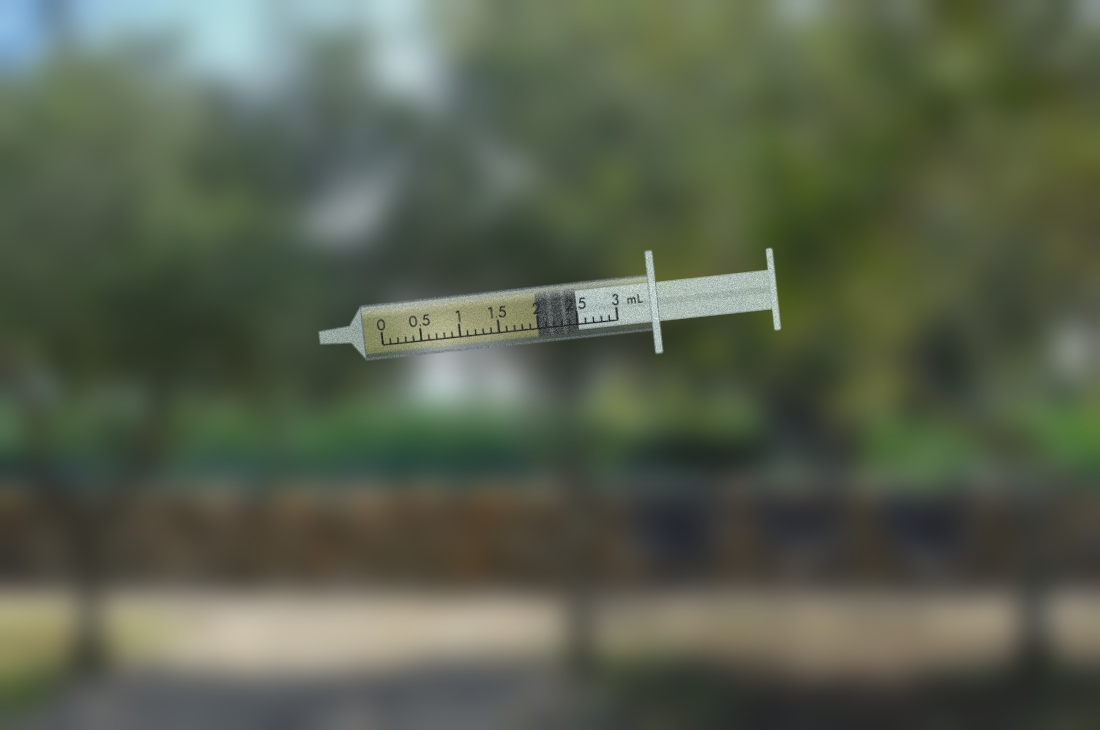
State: 2 mL
